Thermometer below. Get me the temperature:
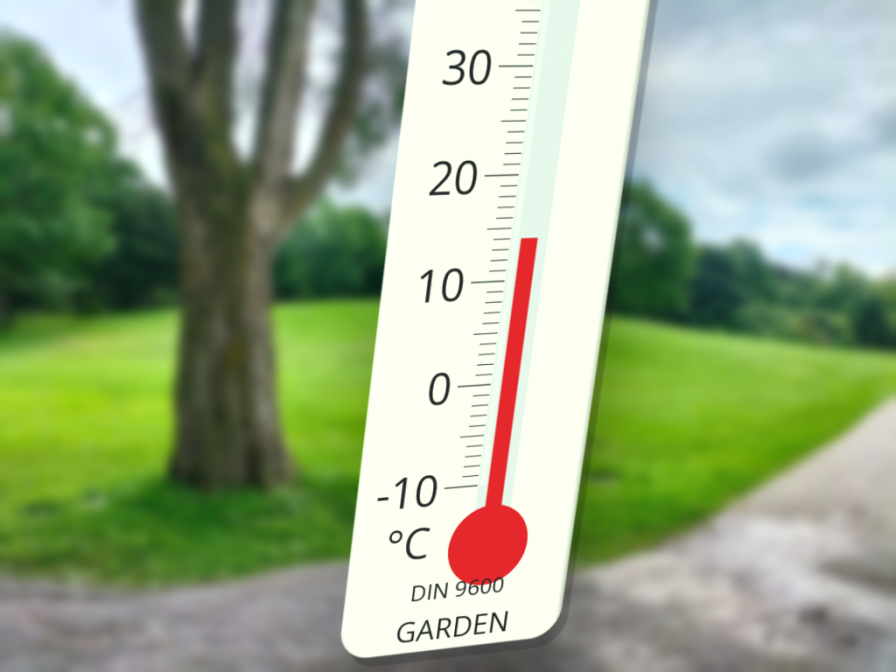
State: 14 °C
